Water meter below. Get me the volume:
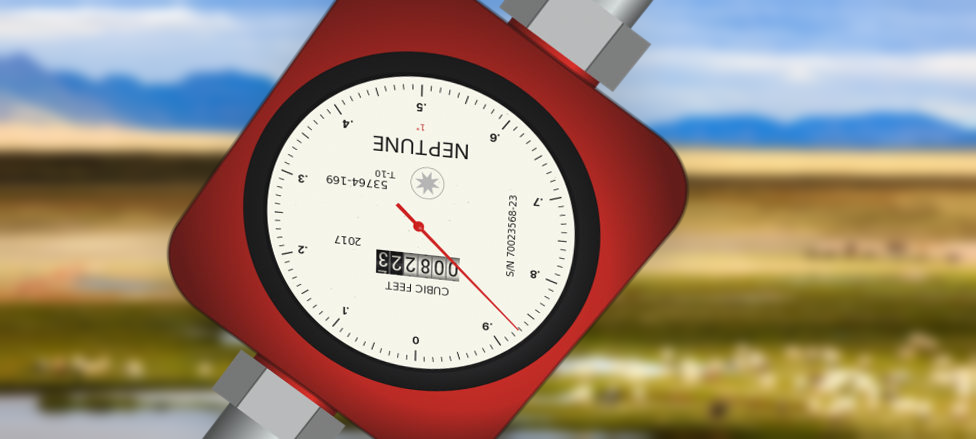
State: 8222.87 ft³
